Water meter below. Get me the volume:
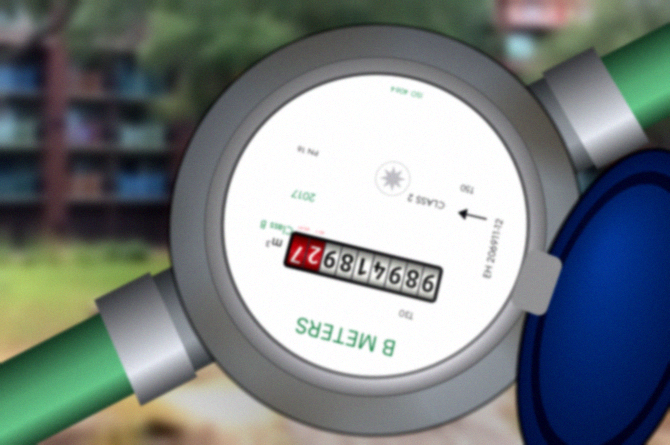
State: 9894189.27 m³
